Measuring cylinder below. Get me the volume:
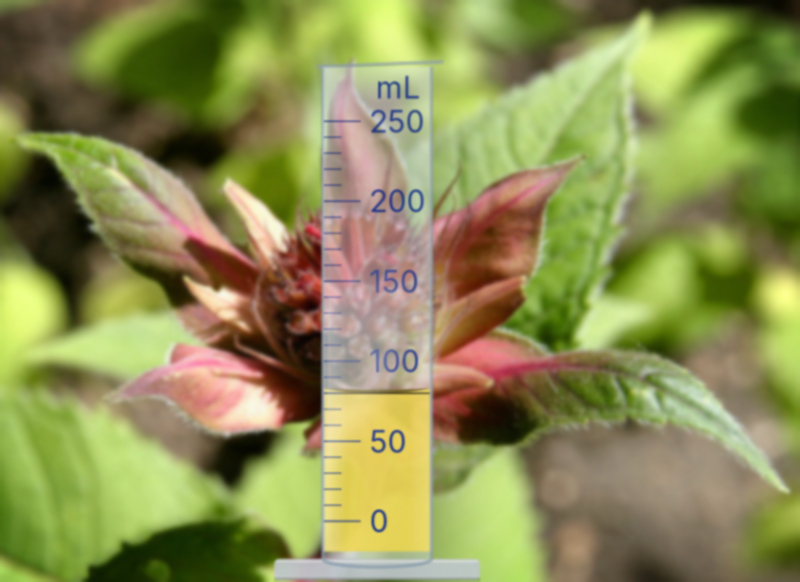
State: 80 mL
